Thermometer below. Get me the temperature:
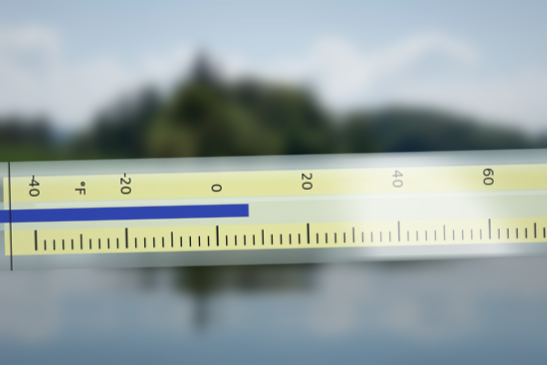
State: 7 °F
